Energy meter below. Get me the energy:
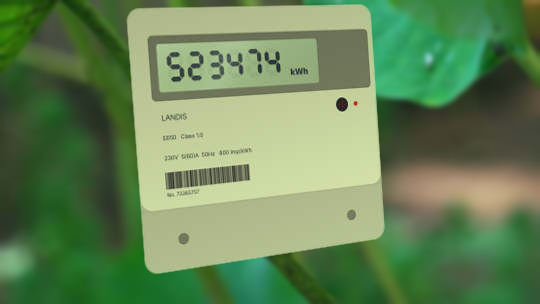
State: 523474 kWh
